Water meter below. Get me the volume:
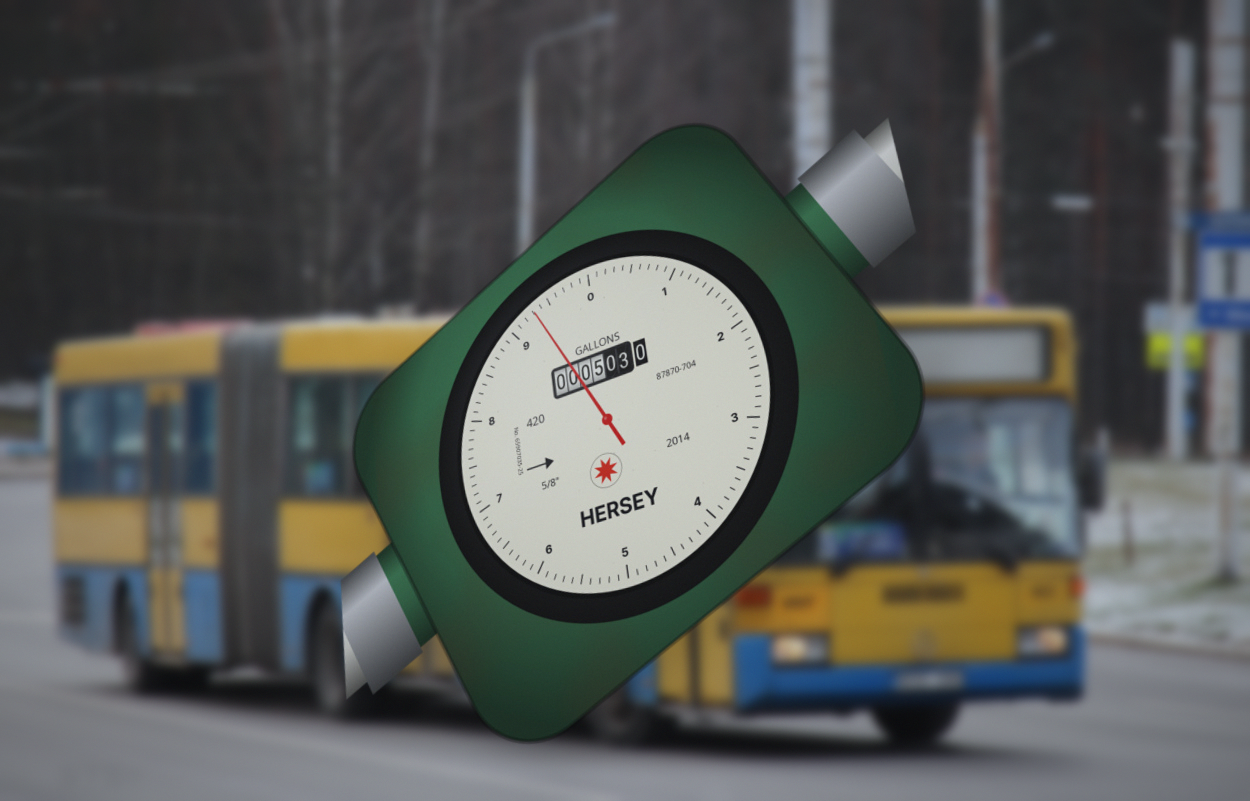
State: 5029.3 gal
